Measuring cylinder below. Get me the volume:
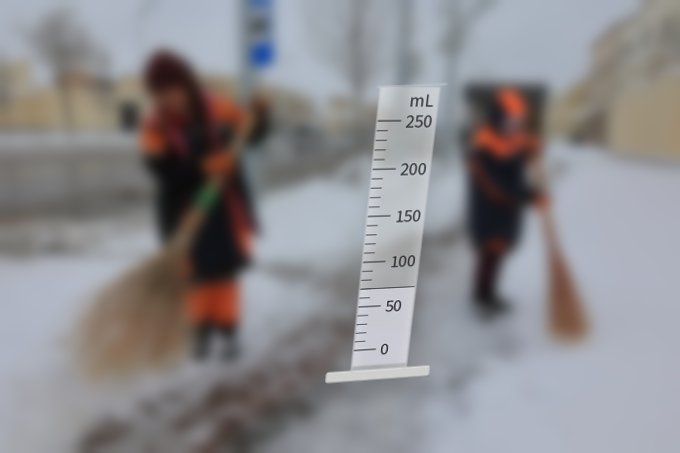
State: 70 mL
